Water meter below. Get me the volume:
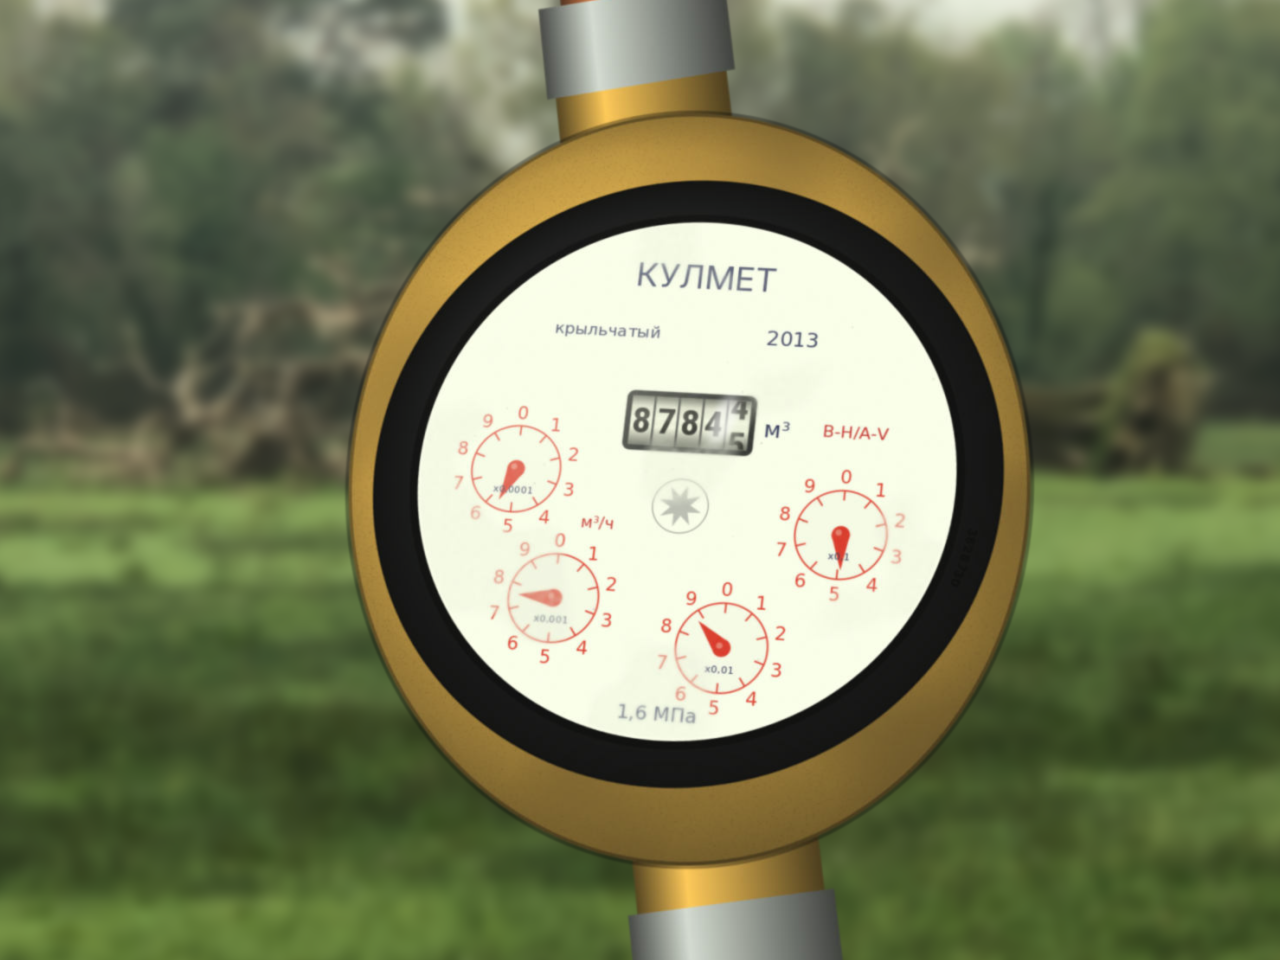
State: 87844.4875 m³
